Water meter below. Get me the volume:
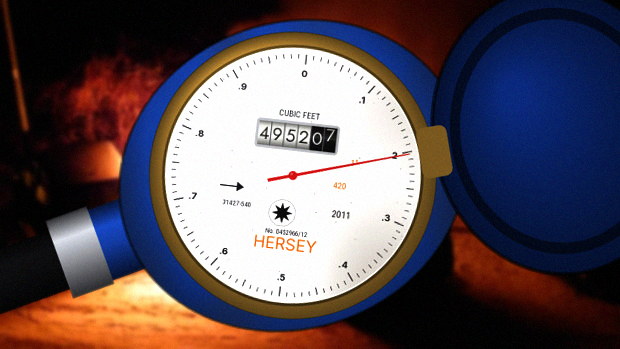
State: 495207.20 ft³
